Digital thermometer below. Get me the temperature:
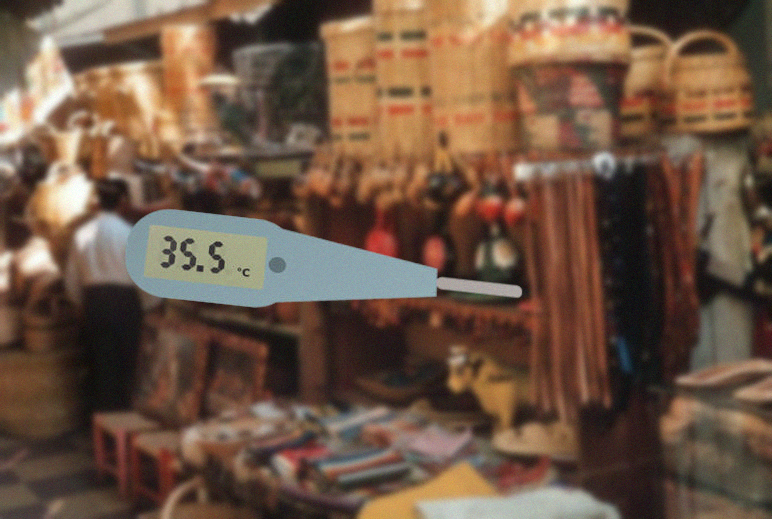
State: 35.5 °C
